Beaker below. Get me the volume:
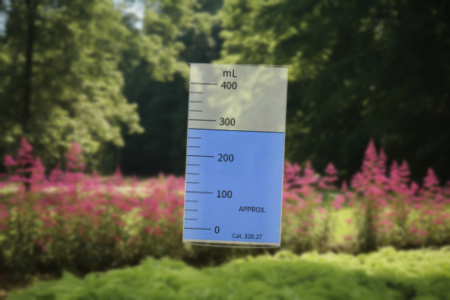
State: 275 mL
